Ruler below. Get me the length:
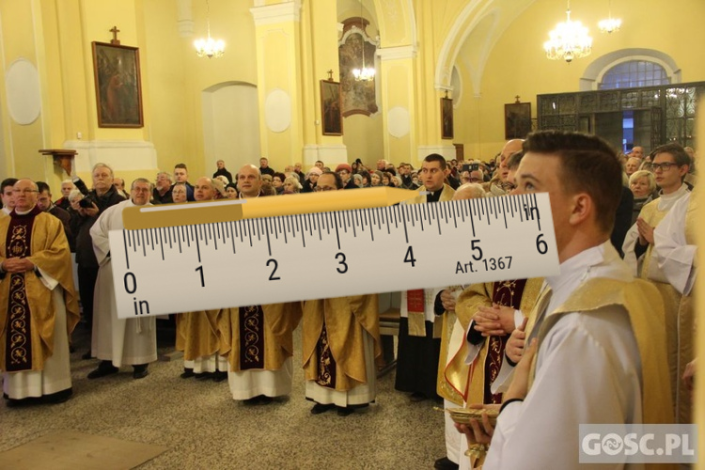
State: 4.4375 in
